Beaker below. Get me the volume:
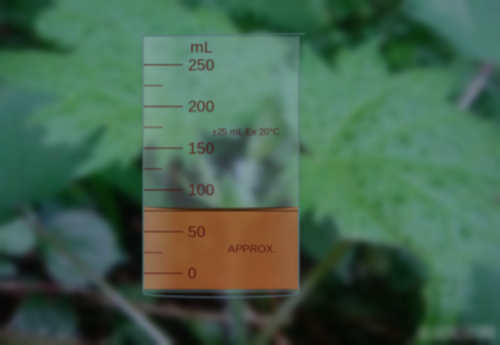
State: 75 mL
